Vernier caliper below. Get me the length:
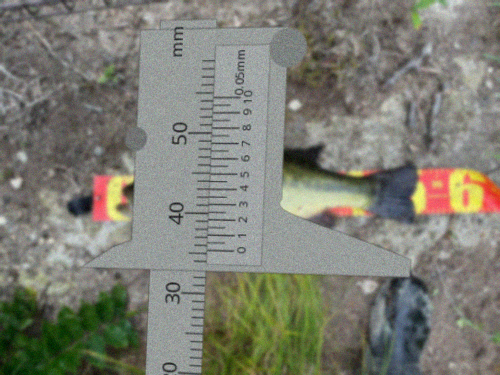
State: 35.4 mm
